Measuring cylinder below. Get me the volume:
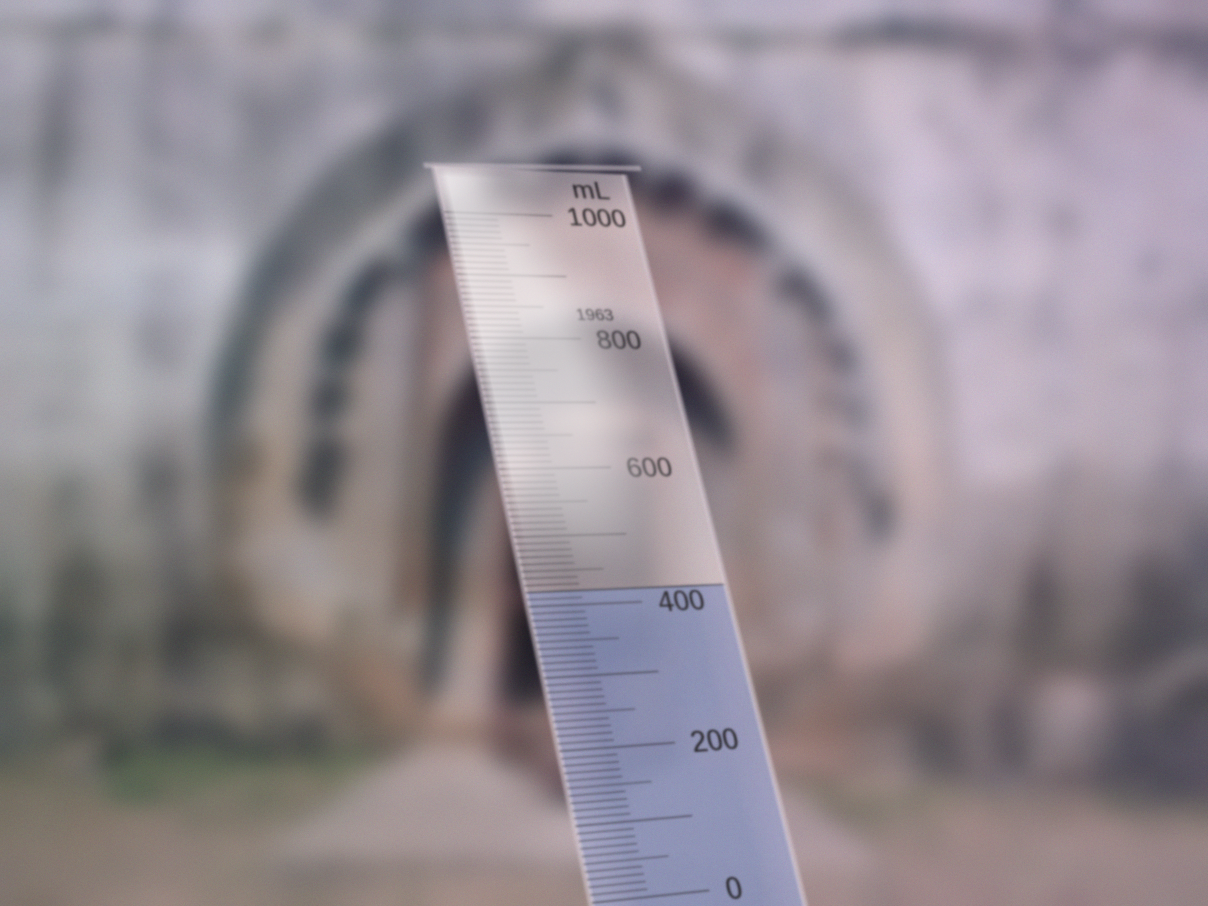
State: 420 mL
